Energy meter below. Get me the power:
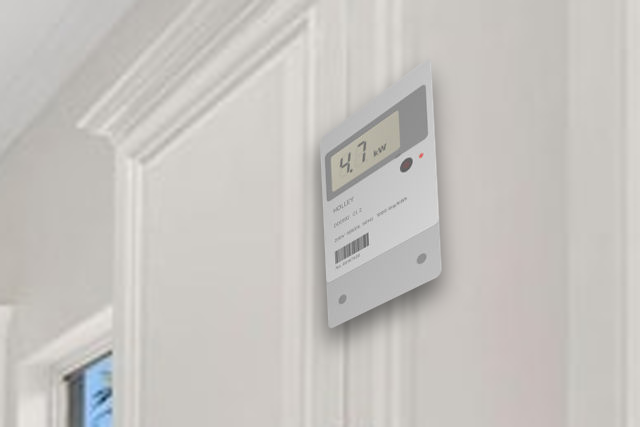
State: 4.7 kW
